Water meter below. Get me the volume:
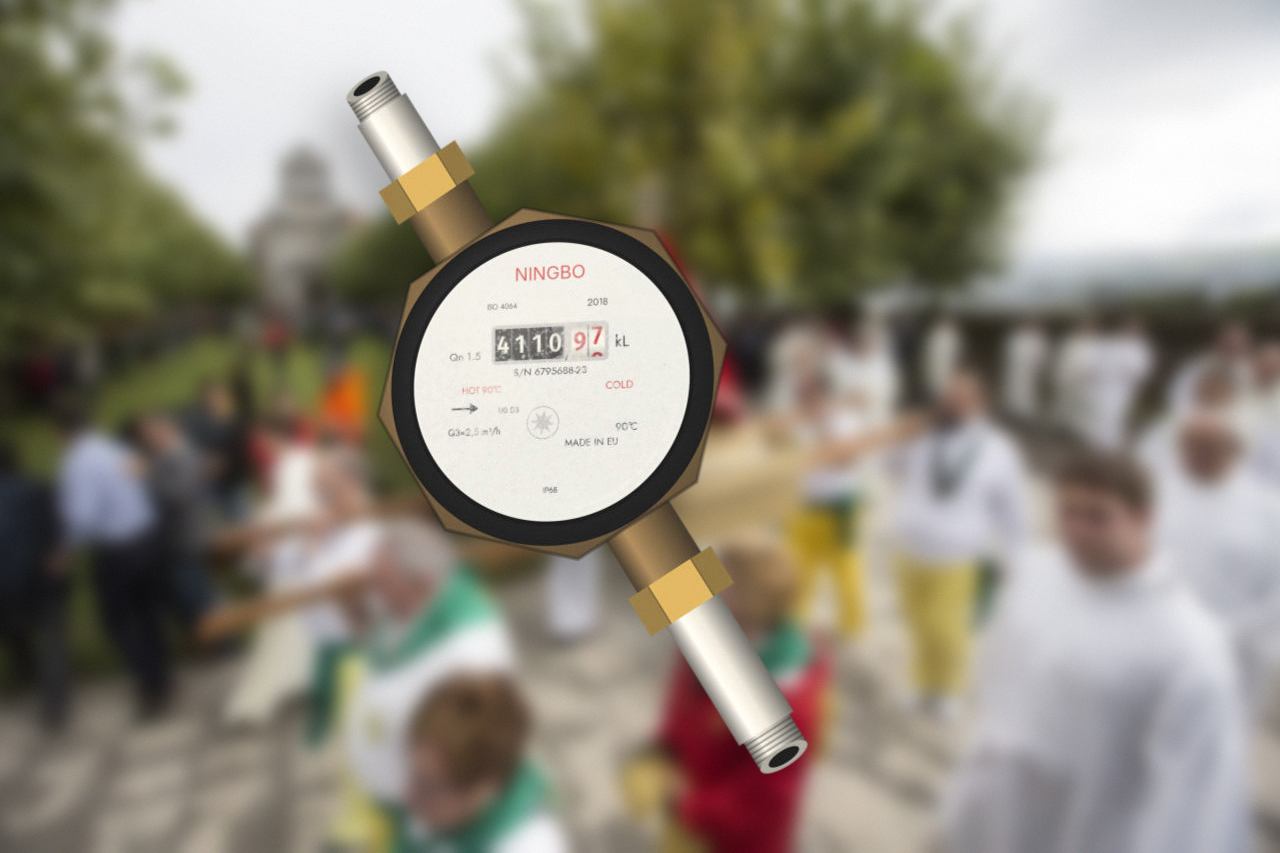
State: 4110.97 kL
